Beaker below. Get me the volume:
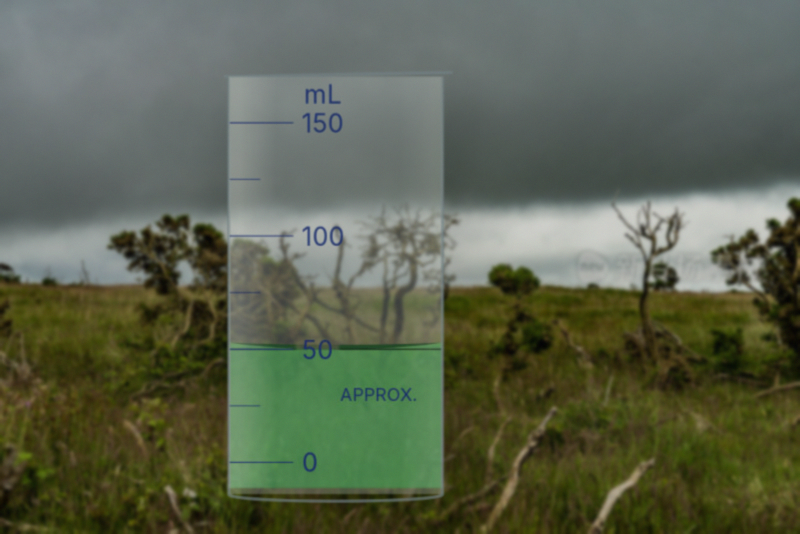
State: 50 mL
